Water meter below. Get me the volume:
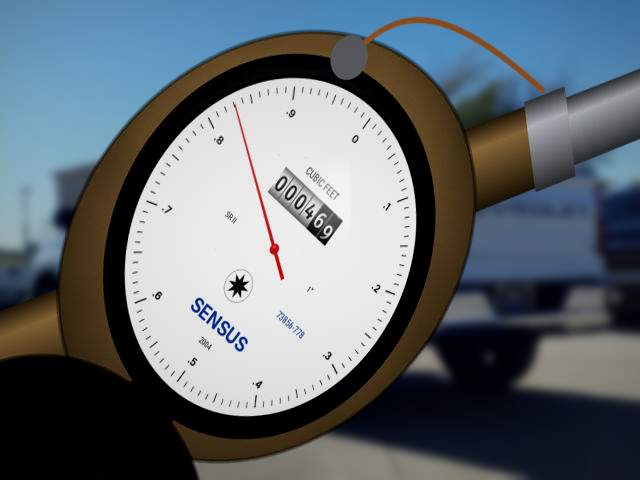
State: 468.83 ft³
